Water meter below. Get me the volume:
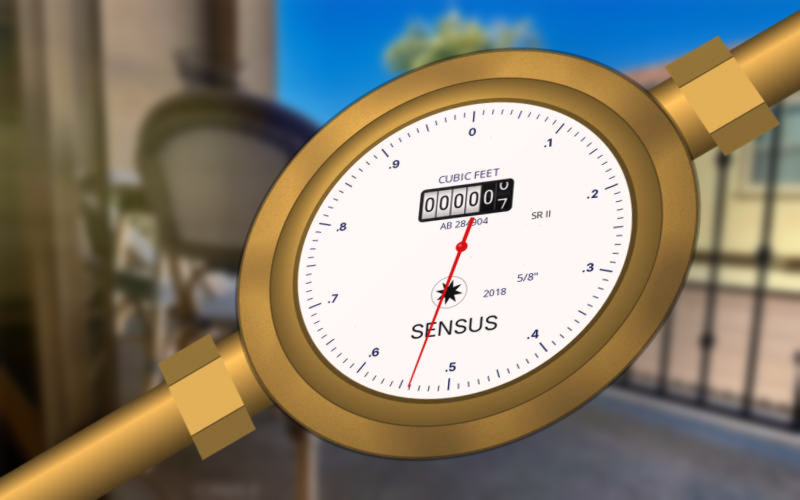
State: 6.54 ft³
